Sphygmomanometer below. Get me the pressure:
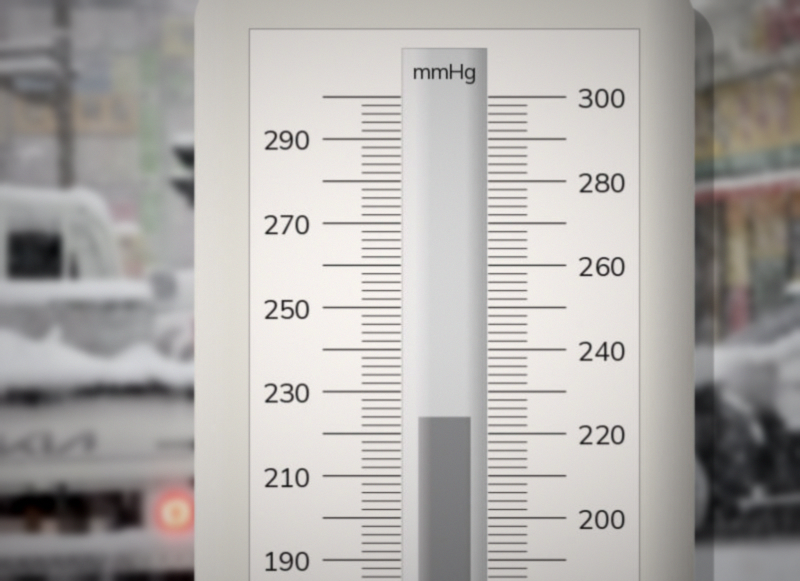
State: 224 mmHg
